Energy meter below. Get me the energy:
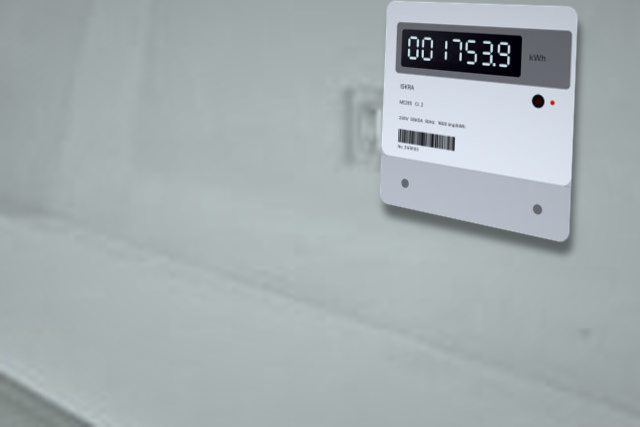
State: 1753.9 kWh
